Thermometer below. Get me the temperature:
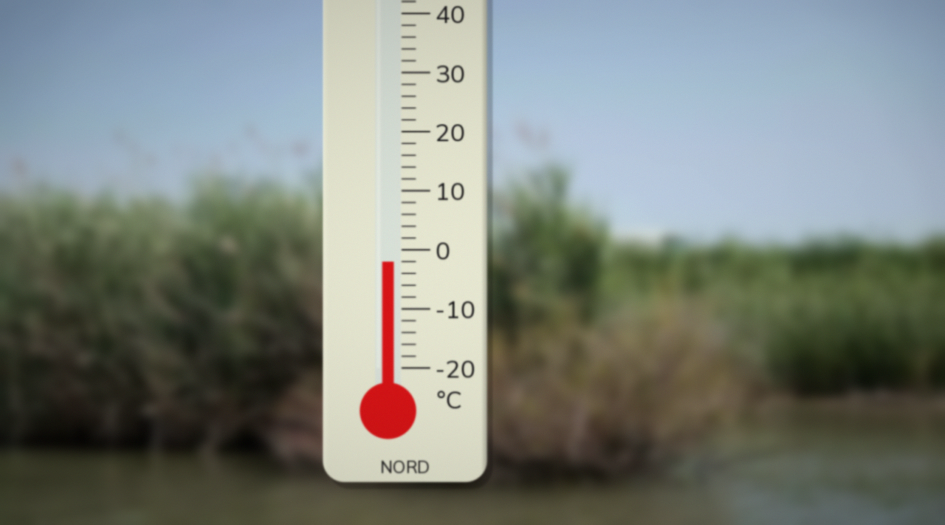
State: -2 °C
